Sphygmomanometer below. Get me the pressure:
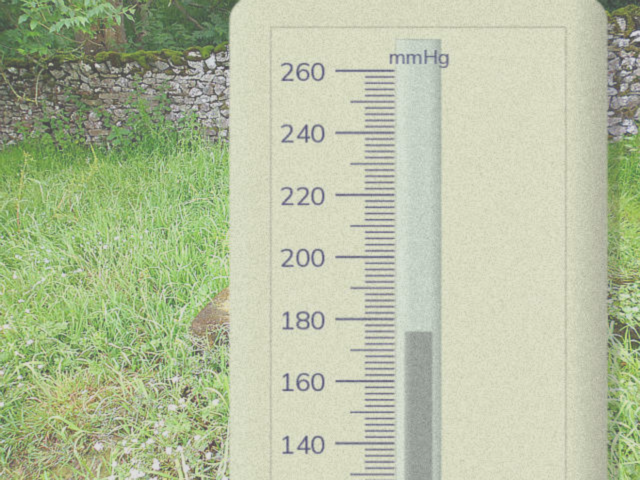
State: 176 mmHg
